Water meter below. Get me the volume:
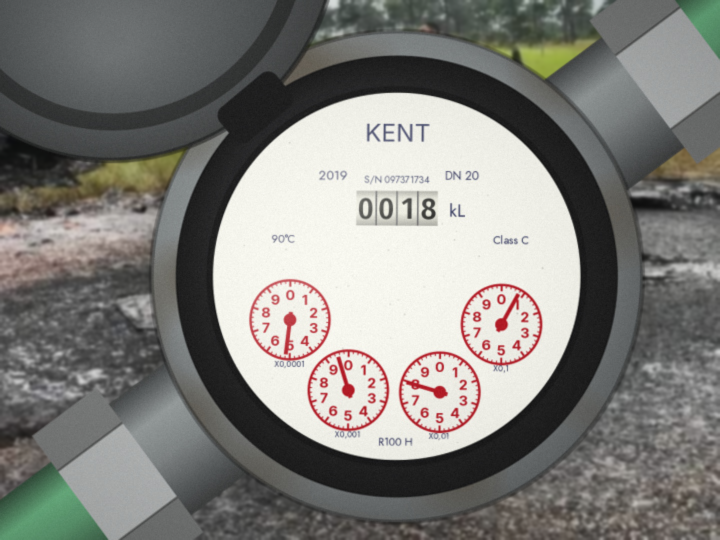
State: 18.0795 kL
